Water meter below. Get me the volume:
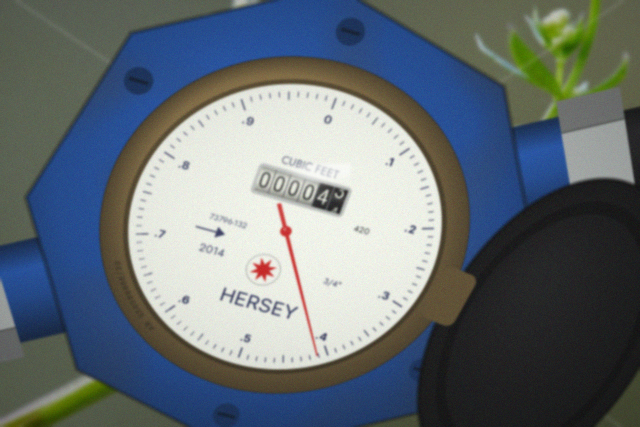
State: 43.41 ft³
